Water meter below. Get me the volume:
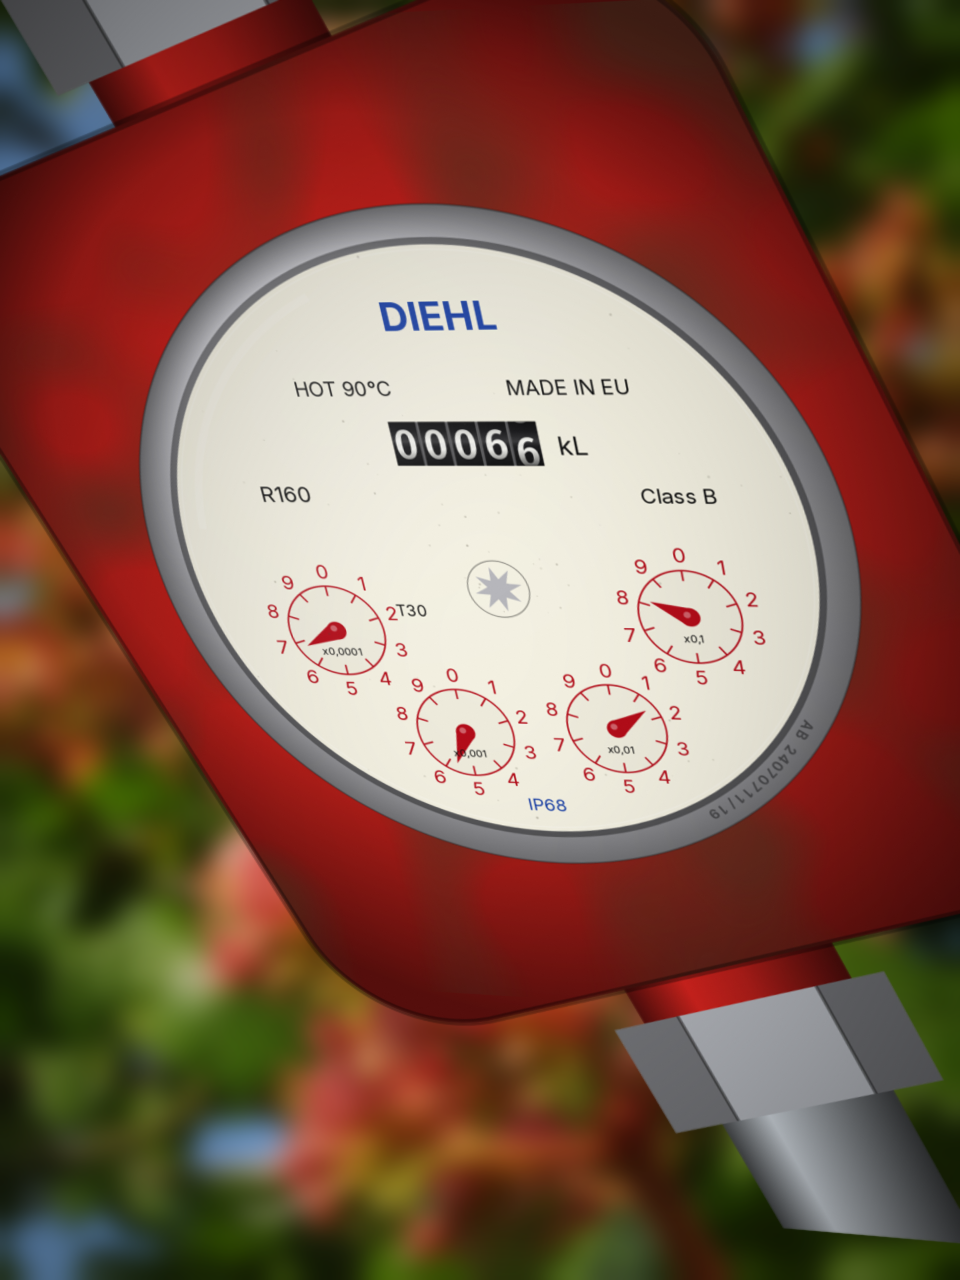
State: 65.8156 kL
